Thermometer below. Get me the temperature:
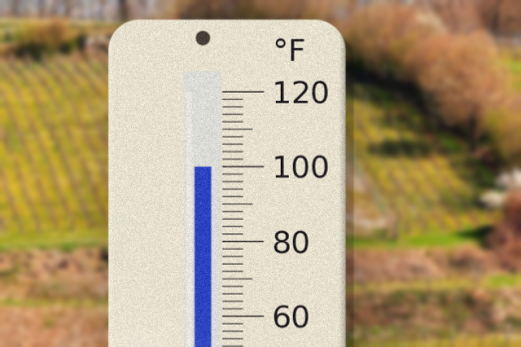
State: 100 °F
